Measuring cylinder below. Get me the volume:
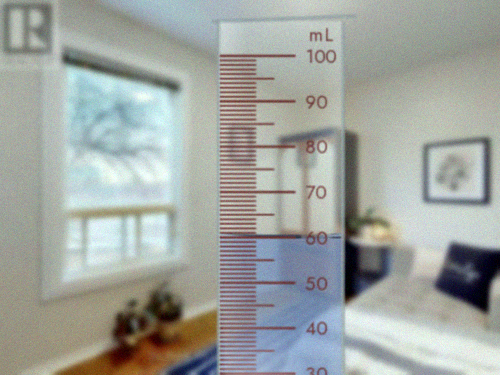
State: 60 mL
